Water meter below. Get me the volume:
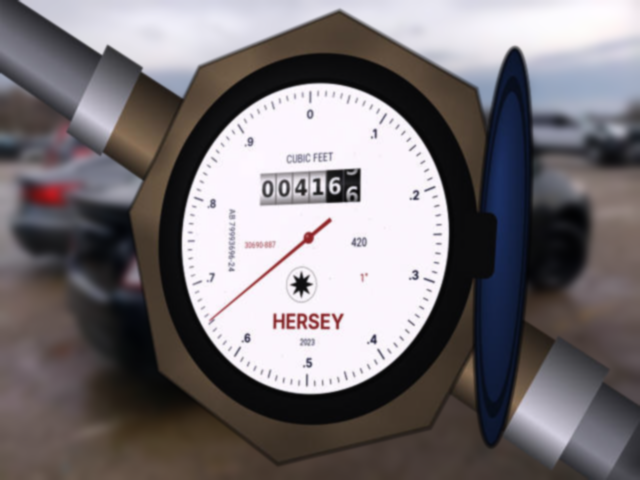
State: 4165.65 ft³
